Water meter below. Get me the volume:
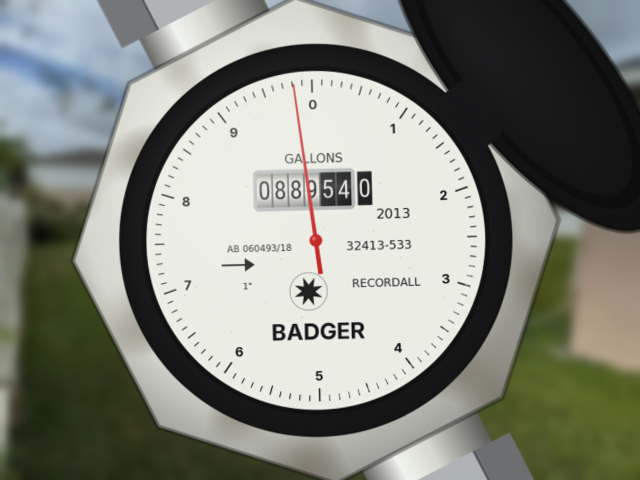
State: 889539.8 gal
